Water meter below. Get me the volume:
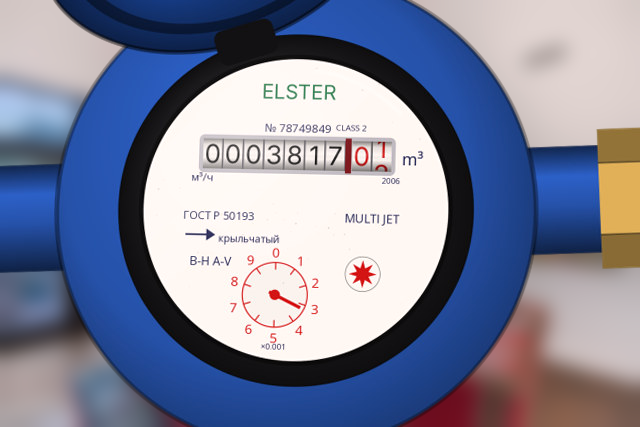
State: 3817.013 m³
